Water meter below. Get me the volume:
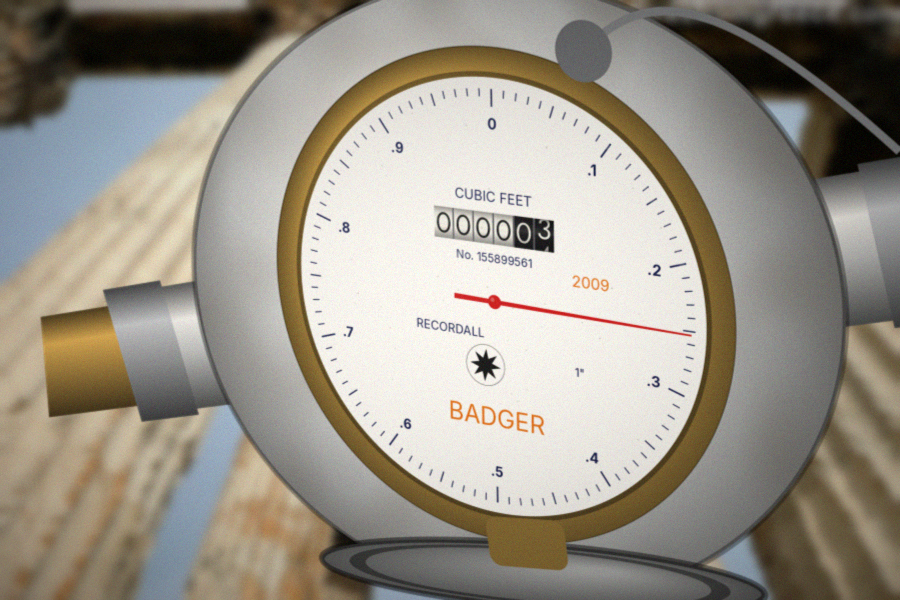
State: 3.25 ft³
